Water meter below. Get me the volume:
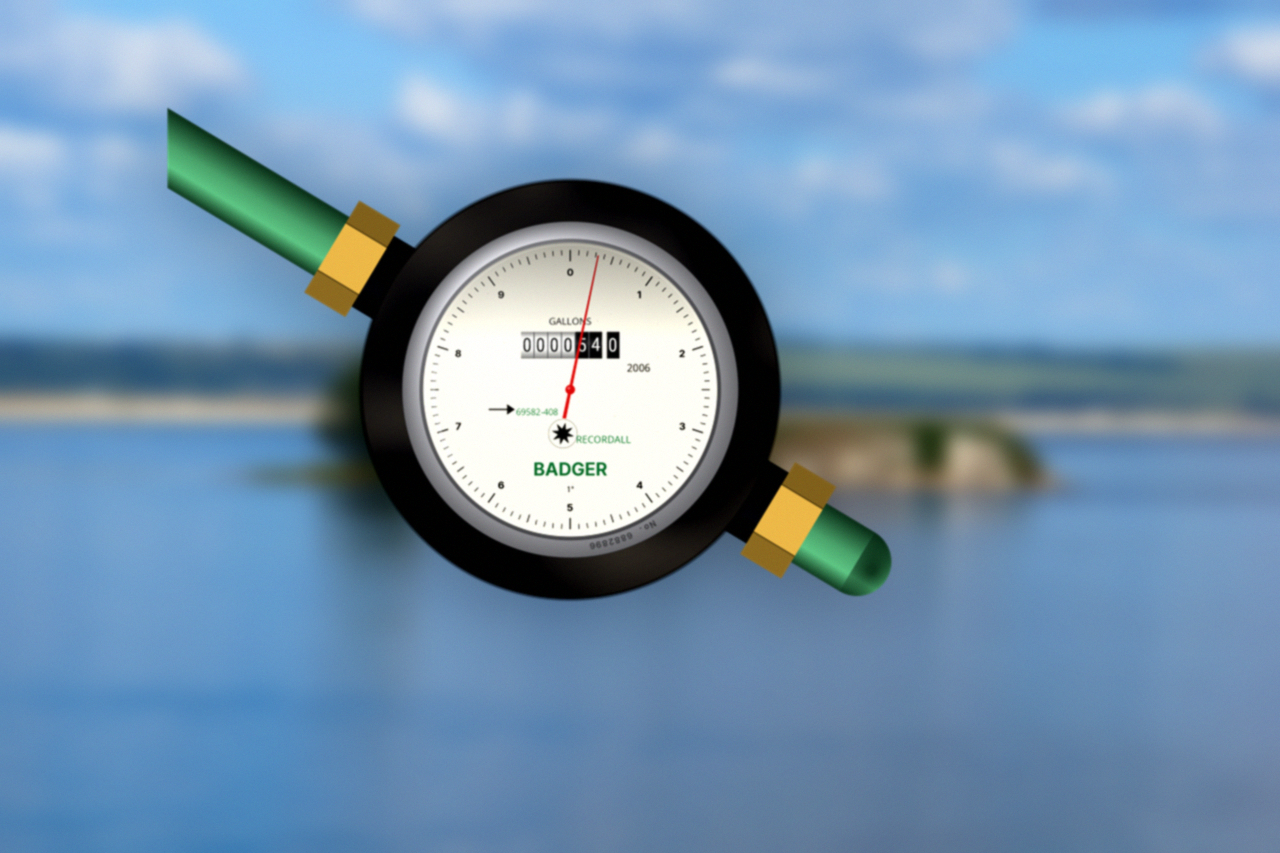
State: 540.3 gal
